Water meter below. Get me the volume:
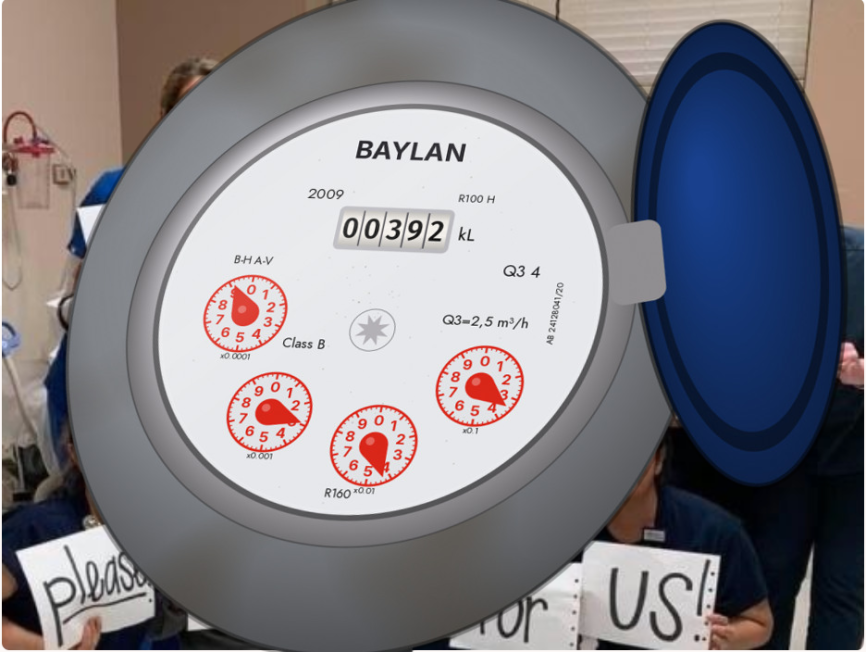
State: 392.3429 kL
